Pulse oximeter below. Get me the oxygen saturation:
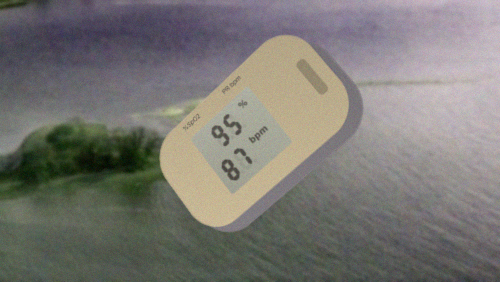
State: 95 %
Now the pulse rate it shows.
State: 87 bpm
